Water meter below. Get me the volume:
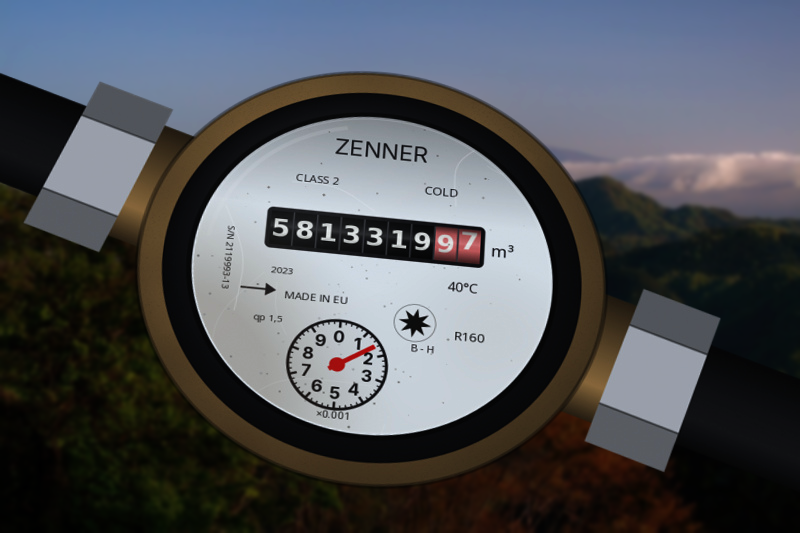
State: 5813319.971 m³
